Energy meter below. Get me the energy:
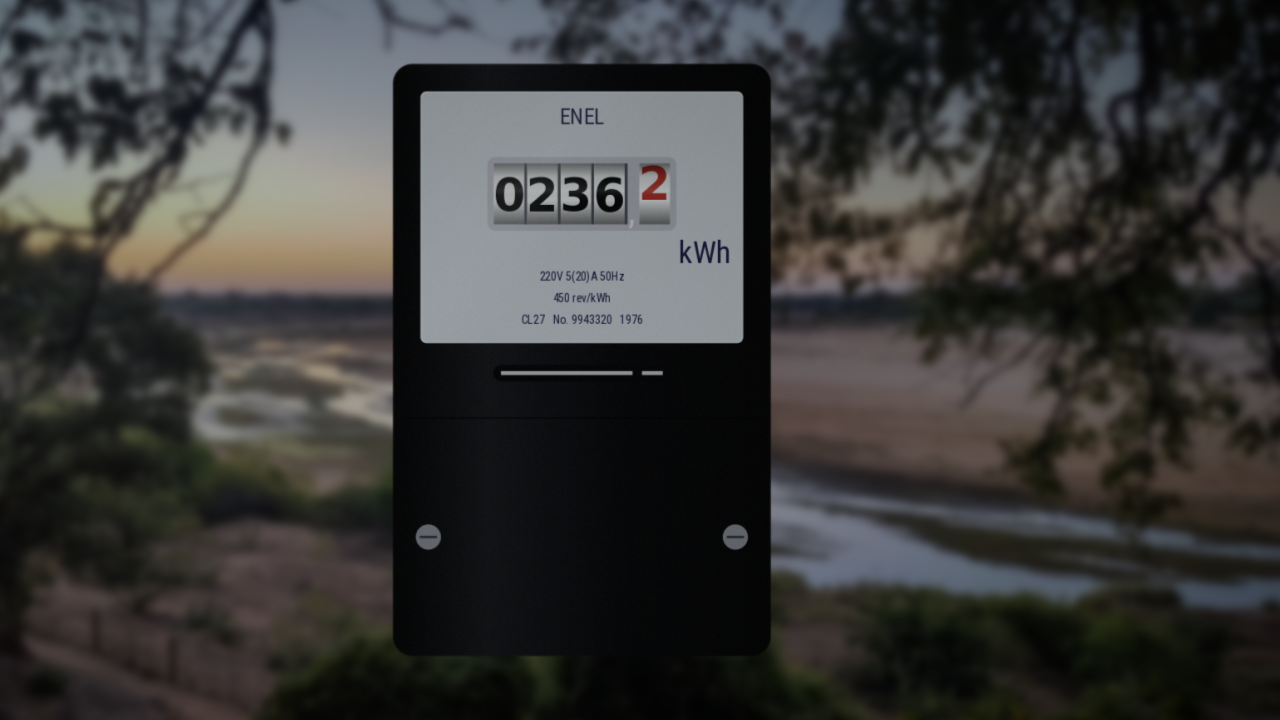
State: 236.2 kWh
